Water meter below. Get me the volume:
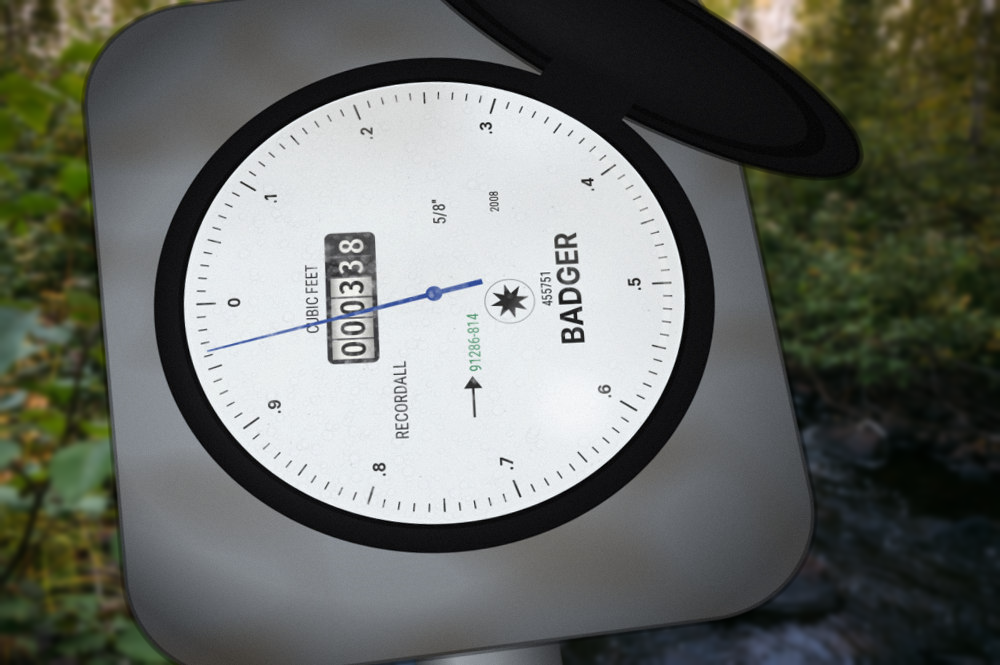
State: 337.96 ft³
